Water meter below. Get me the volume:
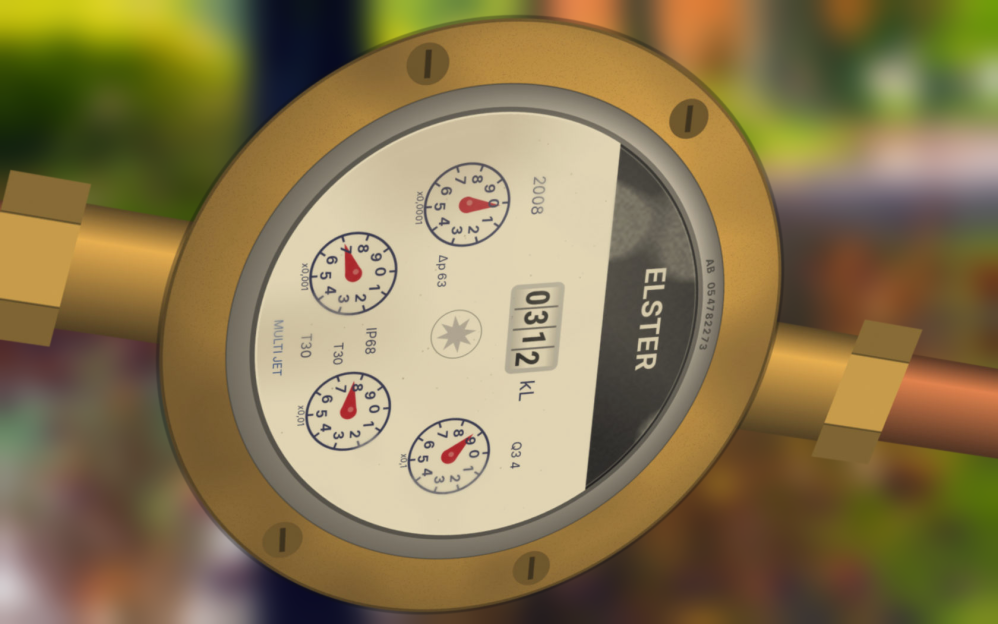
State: 311.8770 kL
